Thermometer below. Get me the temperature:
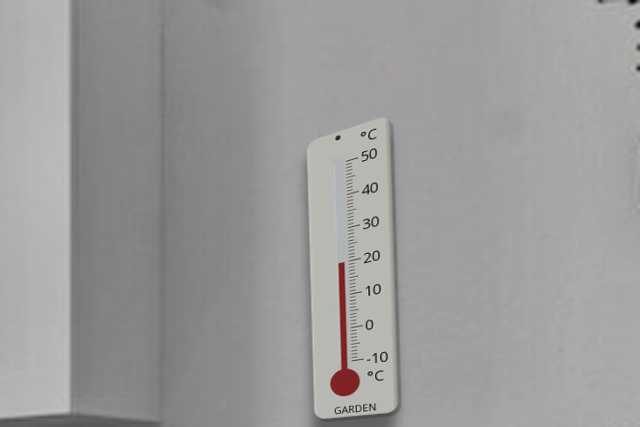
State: 20 °C
